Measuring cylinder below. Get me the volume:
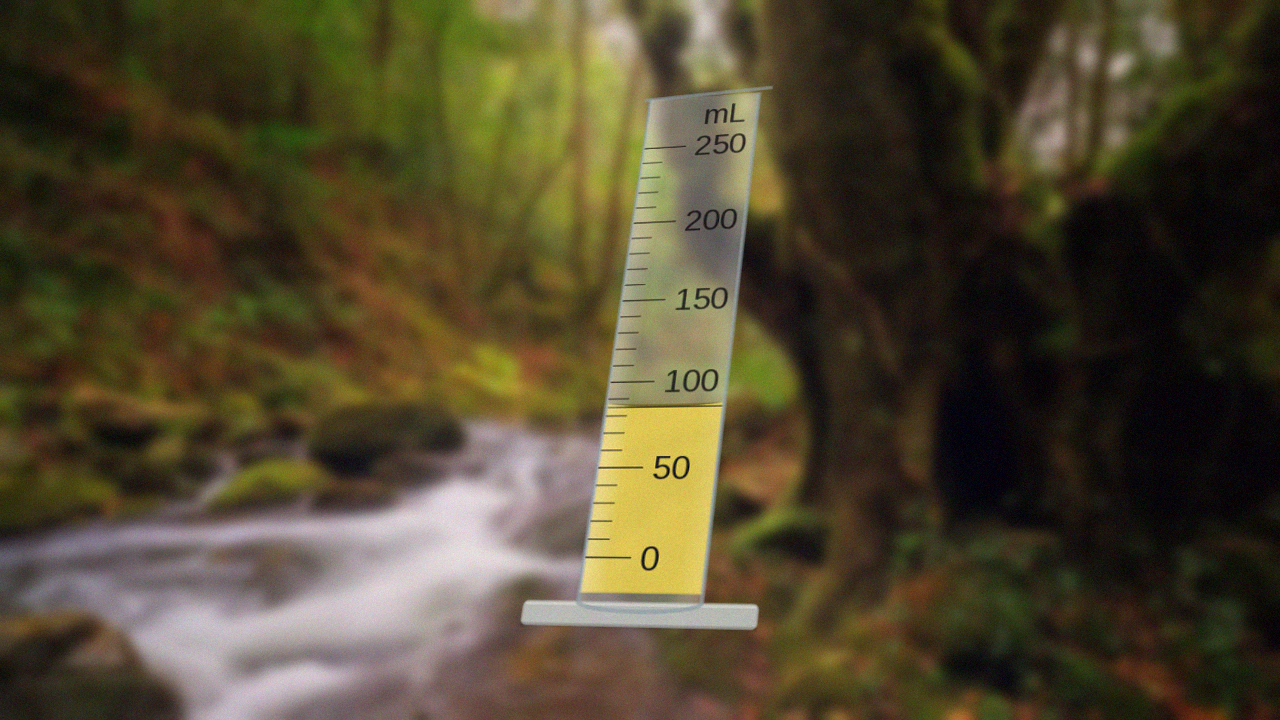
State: 85 mL
